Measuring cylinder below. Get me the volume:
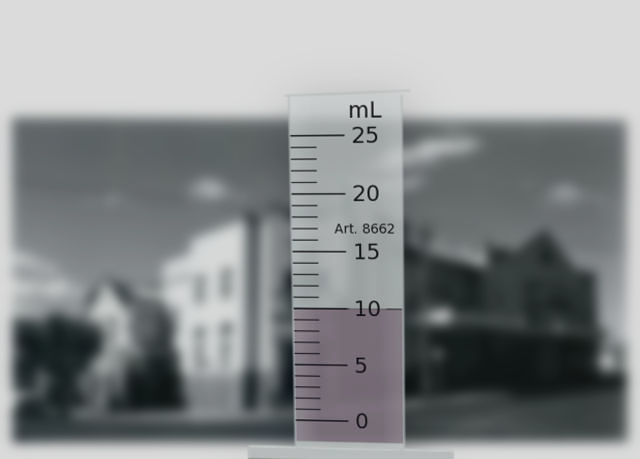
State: 10 mL
